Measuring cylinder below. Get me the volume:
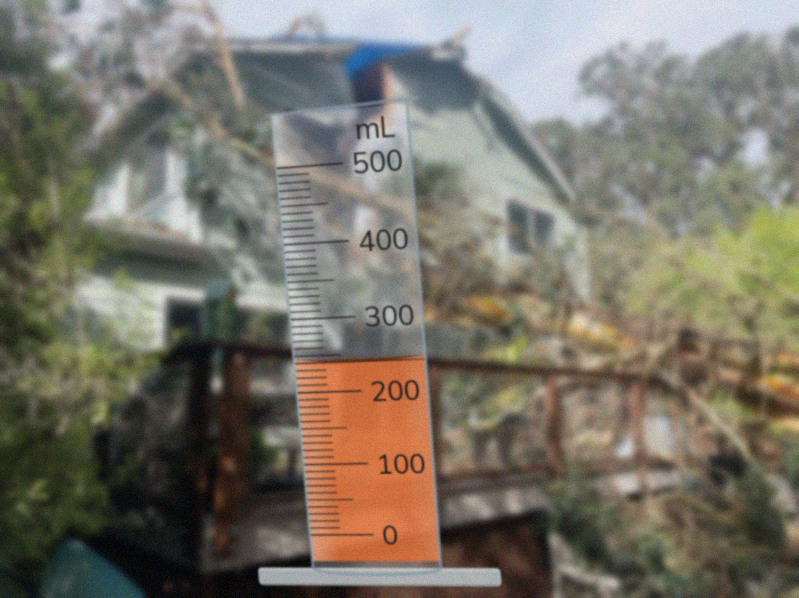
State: 240 mL
